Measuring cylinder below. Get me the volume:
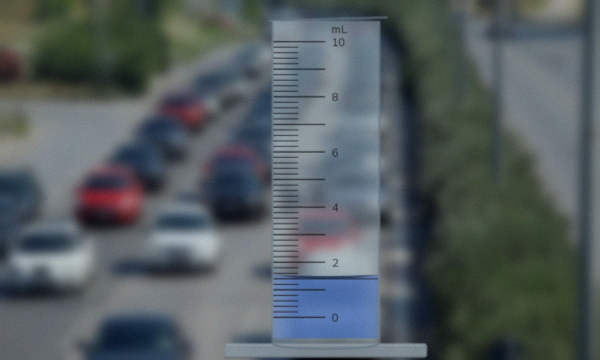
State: 1.4 mL
